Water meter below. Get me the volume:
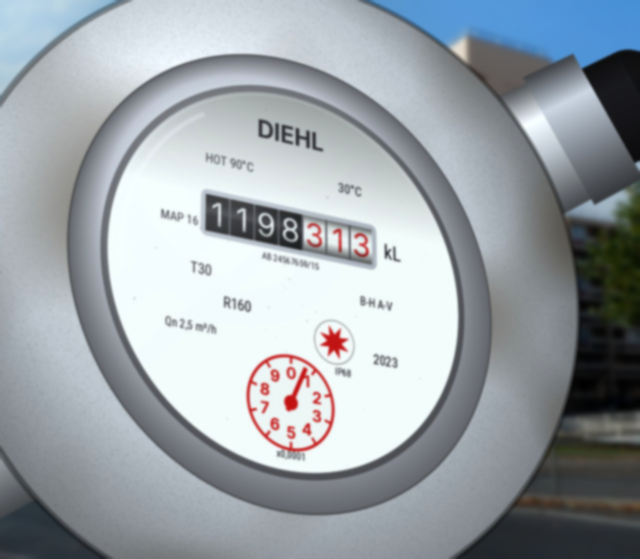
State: 1198.3130 kL
